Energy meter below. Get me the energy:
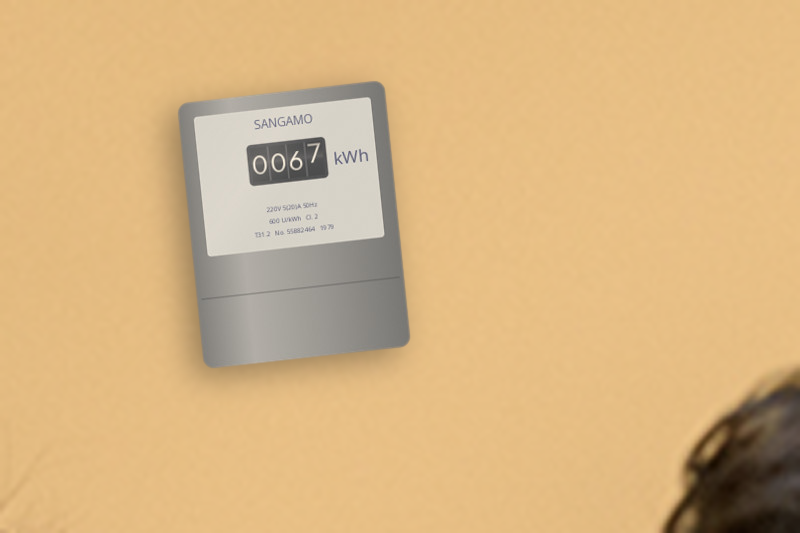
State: 67 kWh
